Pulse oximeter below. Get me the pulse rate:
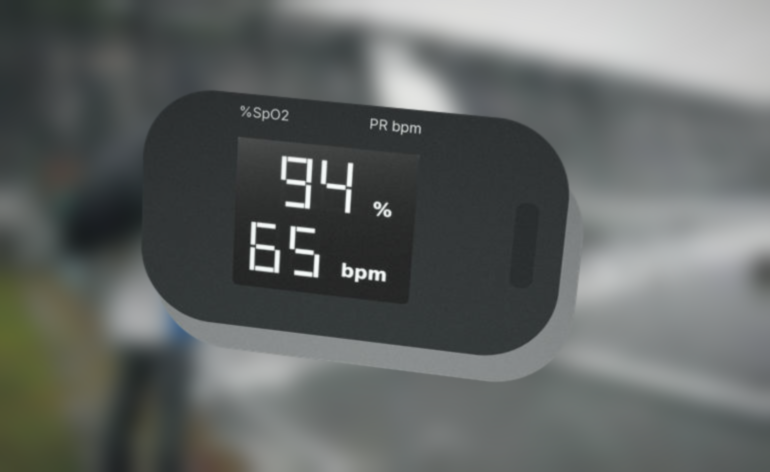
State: 65 bpm
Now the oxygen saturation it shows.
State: 94 %
